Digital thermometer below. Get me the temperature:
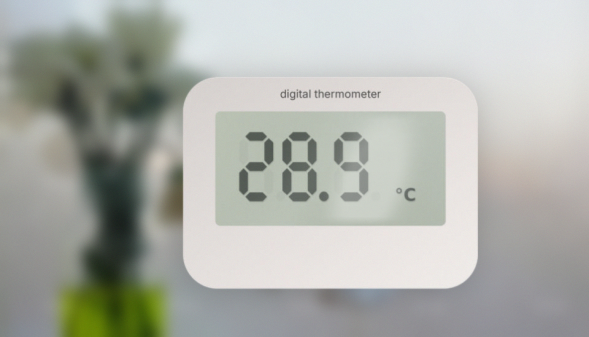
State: 28.9 °C
